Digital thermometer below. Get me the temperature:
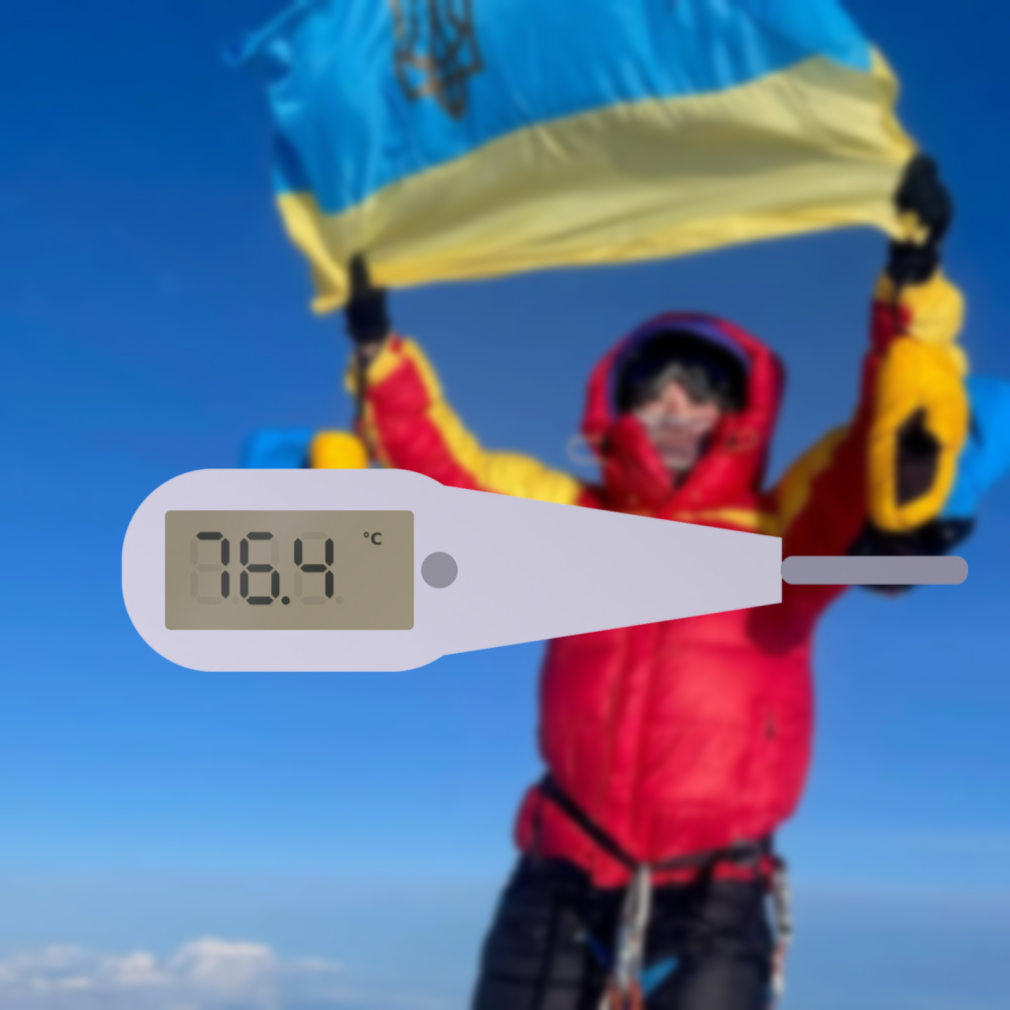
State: 76.4 °C
